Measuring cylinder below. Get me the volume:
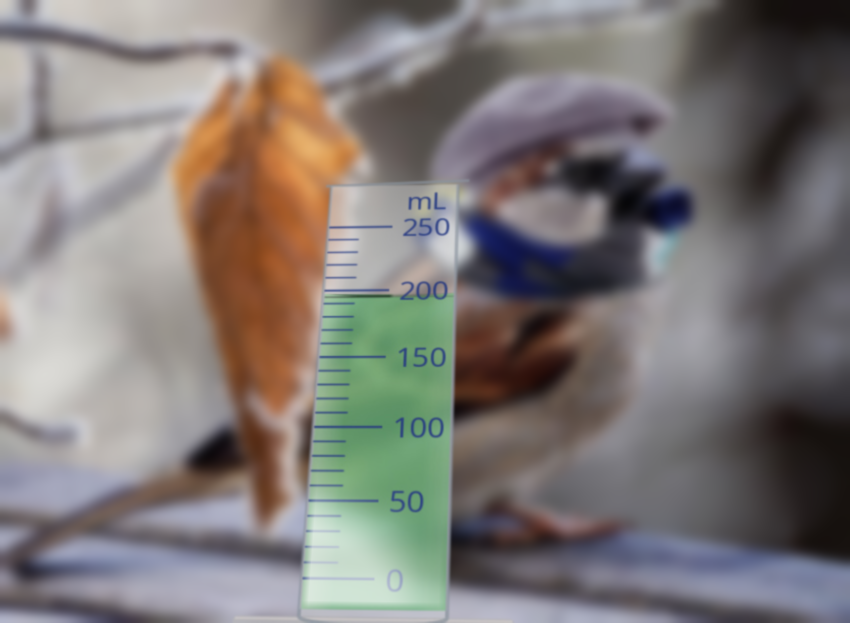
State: 195 mL
